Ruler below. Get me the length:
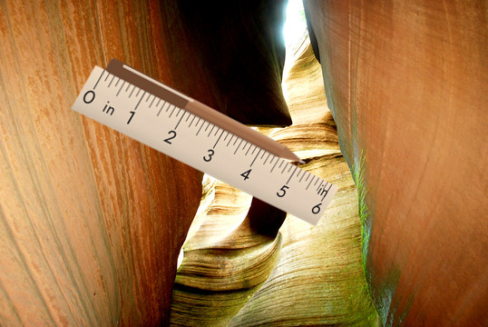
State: 5.125 in
